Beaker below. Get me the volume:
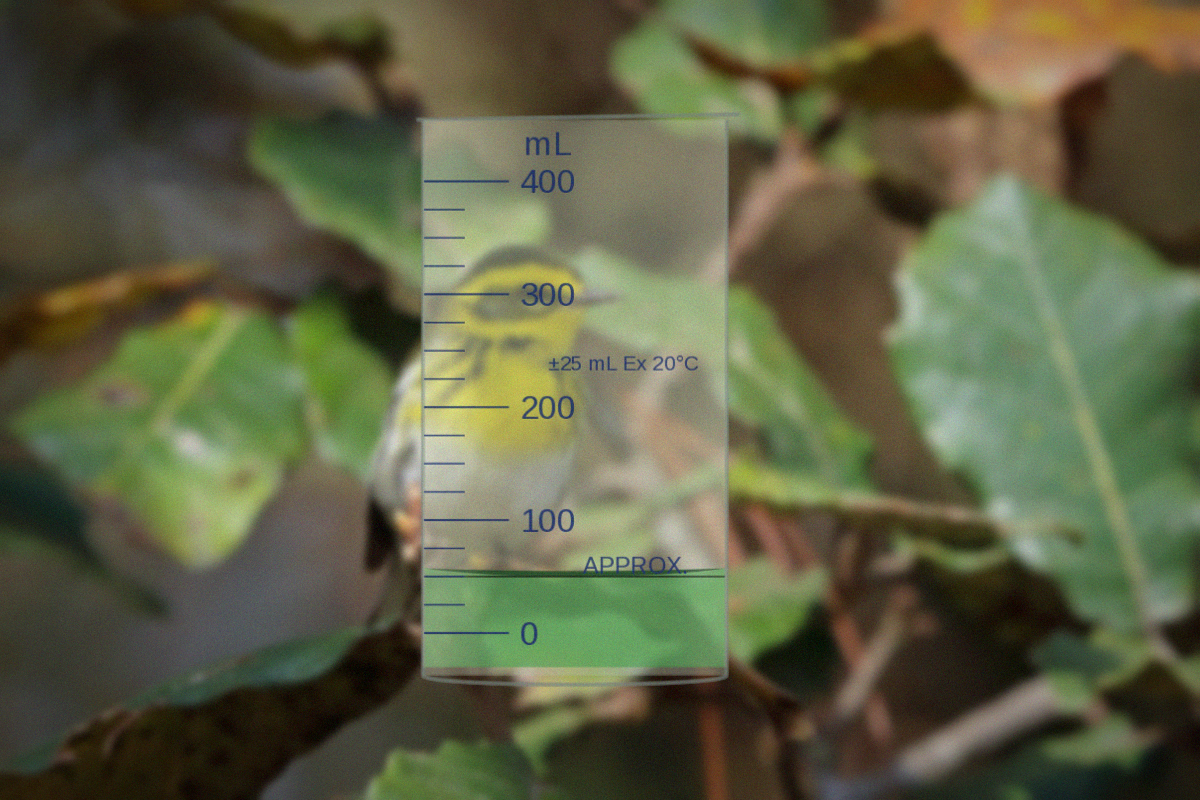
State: 50 mL
